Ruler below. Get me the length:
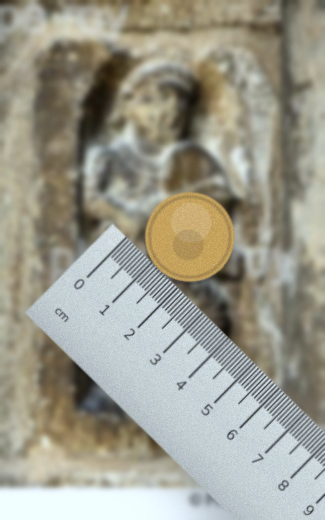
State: 2.5 cm
